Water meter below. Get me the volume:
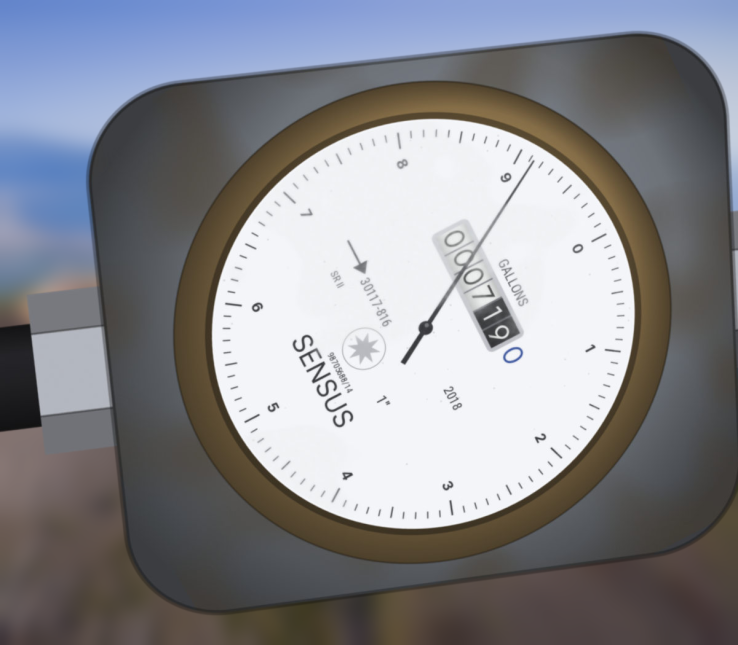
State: 7189.1 gal
